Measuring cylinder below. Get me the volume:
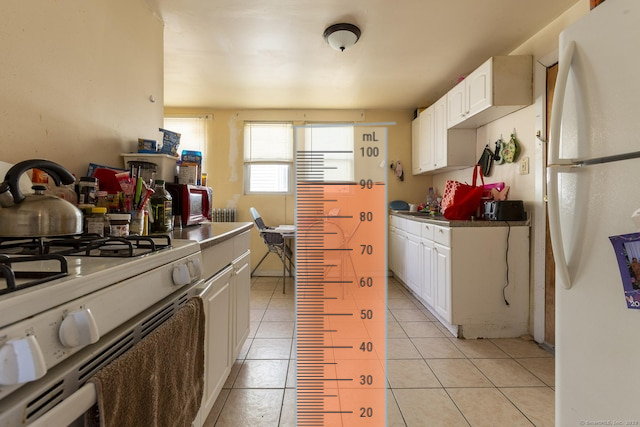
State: 90 mL
